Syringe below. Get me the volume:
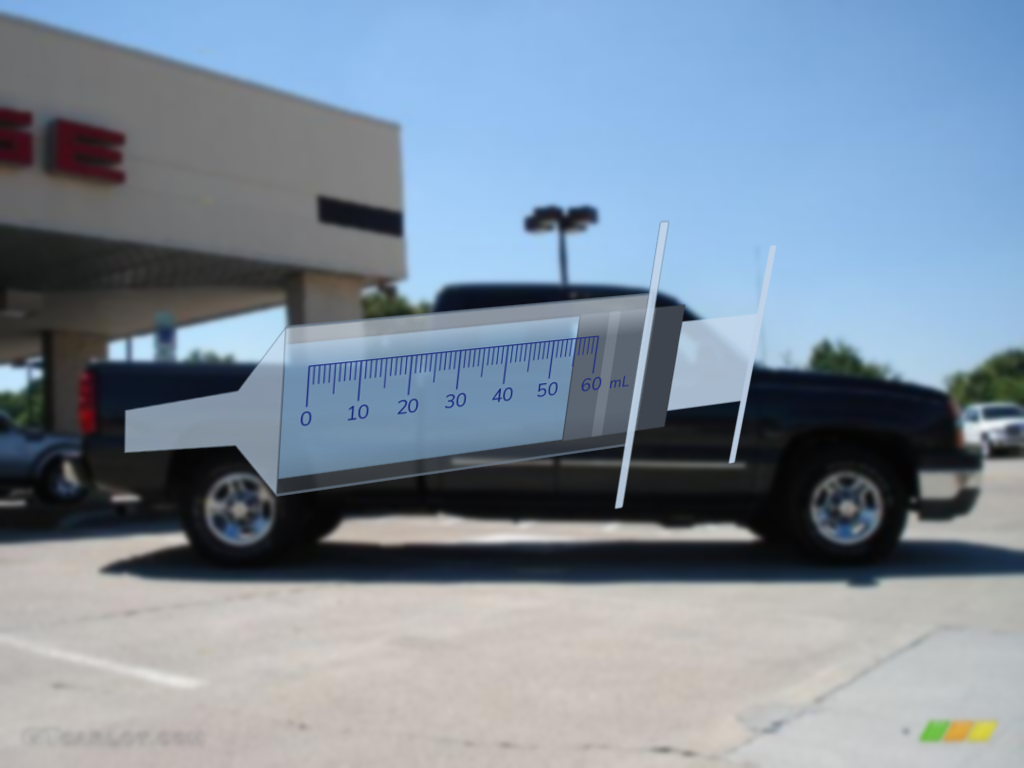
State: 55 mL
